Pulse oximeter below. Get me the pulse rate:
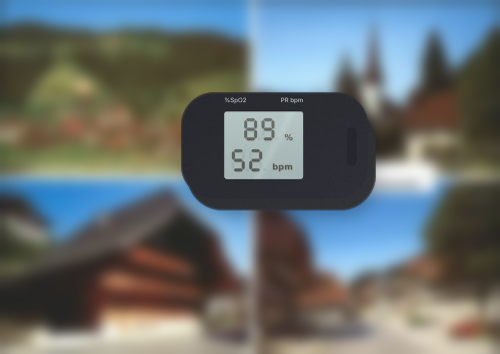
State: 52 bpm
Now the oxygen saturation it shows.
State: 89 %
